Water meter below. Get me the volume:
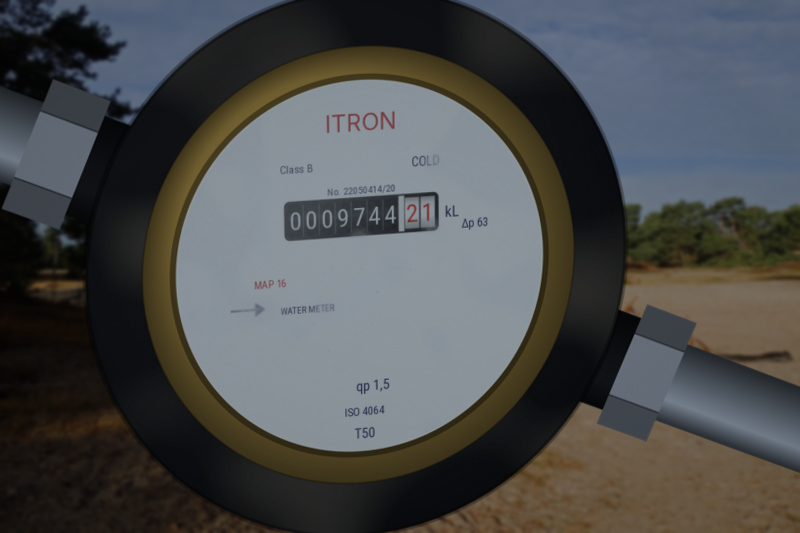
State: 9744.21 kL
